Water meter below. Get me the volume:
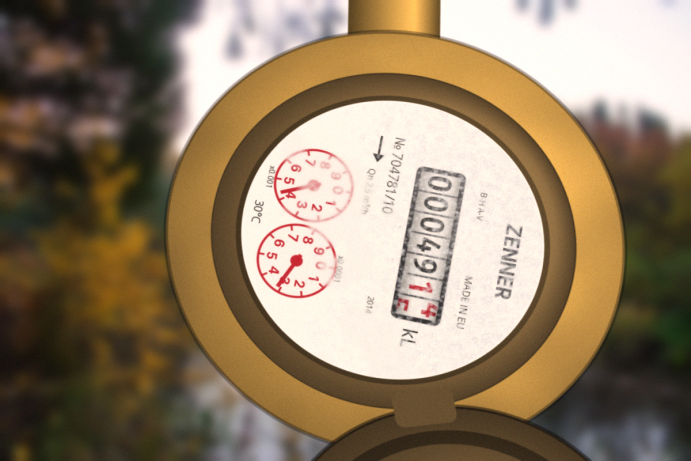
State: 49.1443 kL
